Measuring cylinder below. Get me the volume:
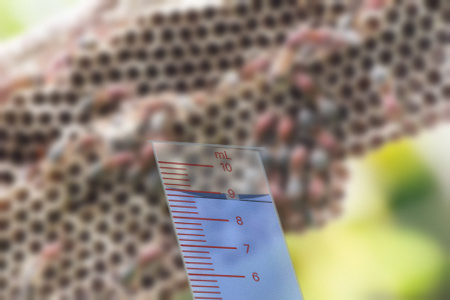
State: 8.8 mL
